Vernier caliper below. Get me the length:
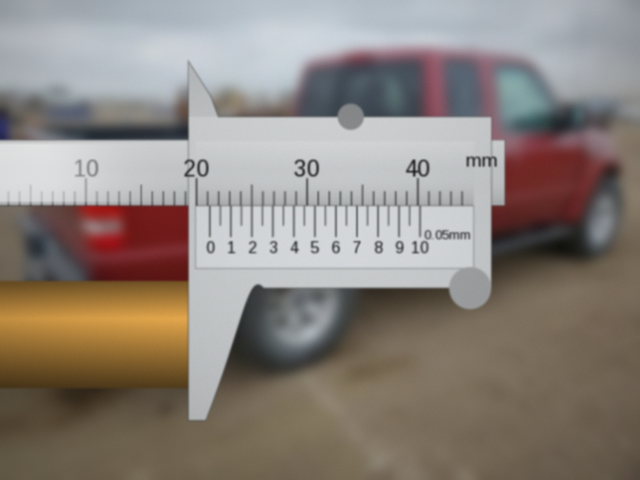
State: 21.2 mm
